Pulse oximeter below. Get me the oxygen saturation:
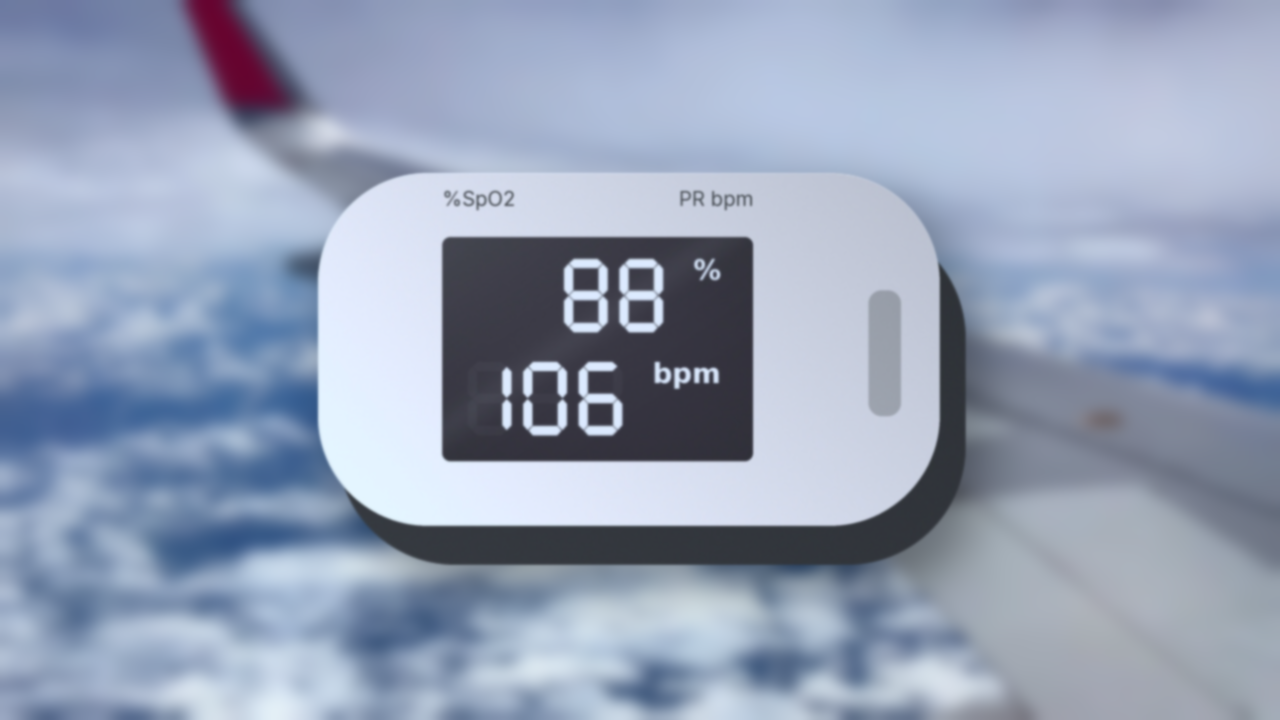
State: 88 %
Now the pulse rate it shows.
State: 106 bpm
